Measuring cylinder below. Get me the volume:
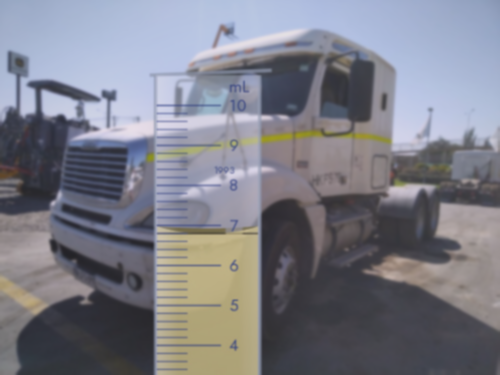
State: 6.8 mL
